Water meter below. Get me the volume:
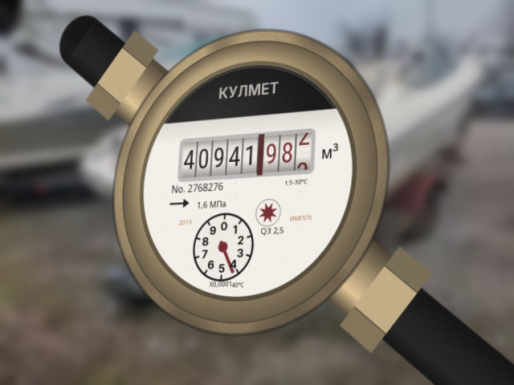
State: 40941.9824 m³
